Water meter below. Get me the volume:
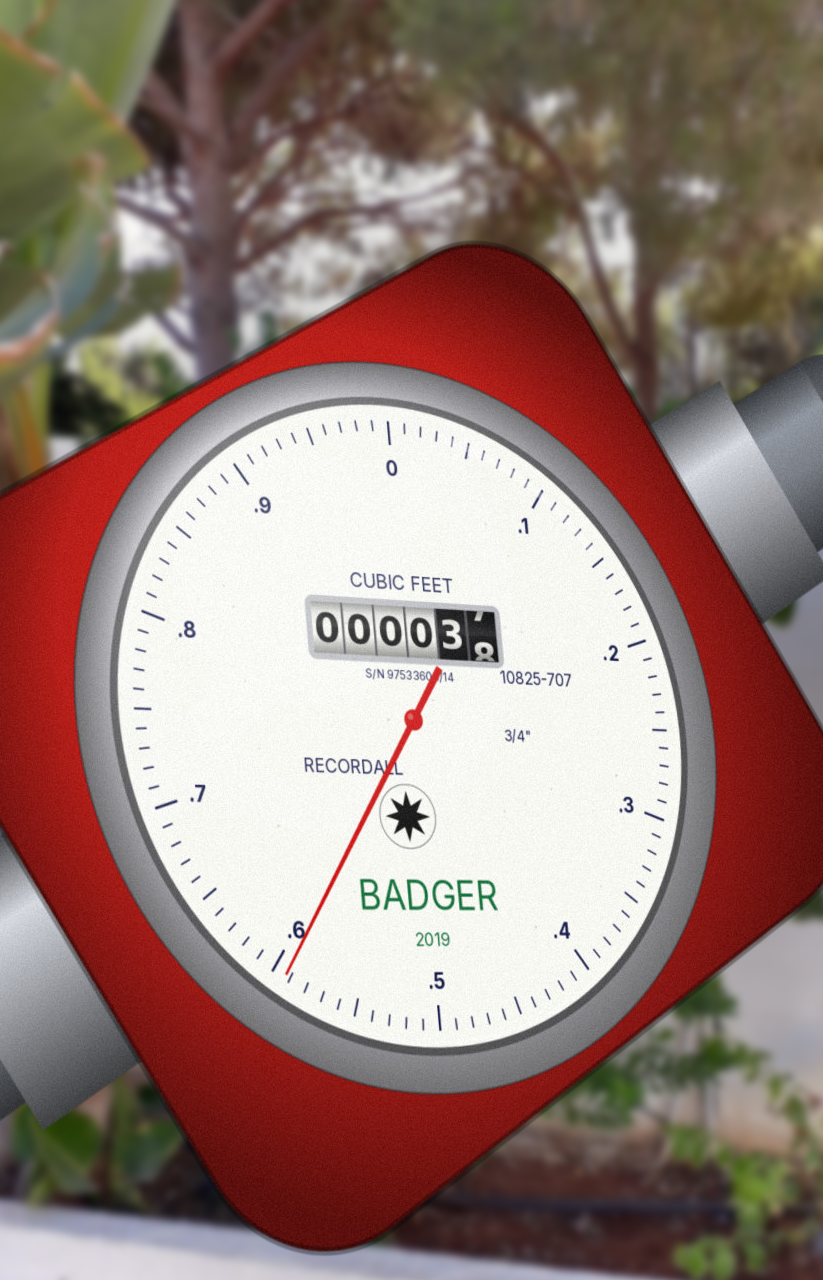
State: 37.59 ft³
